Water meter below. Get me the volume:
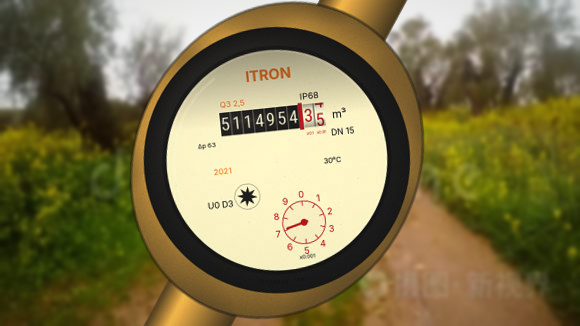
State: 5114954.347 m³
